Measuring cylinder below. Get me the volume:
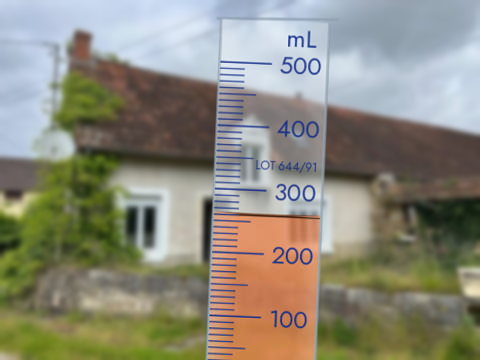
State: 260 mL
